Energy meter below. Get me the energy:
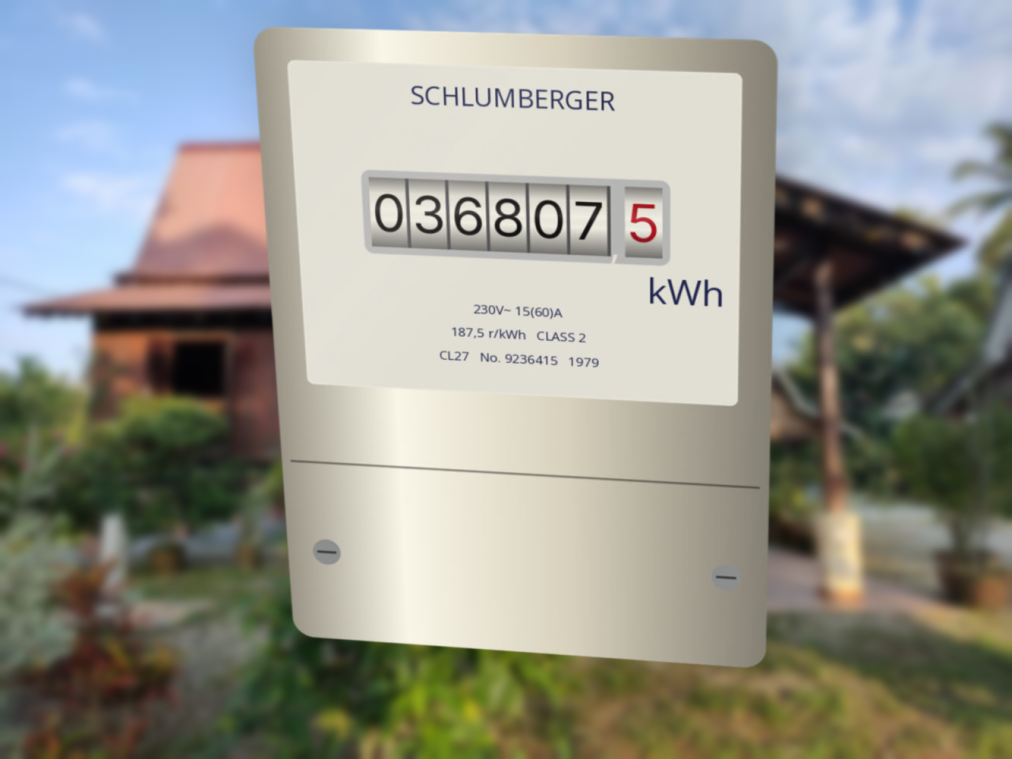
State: 36807.5 kWh
